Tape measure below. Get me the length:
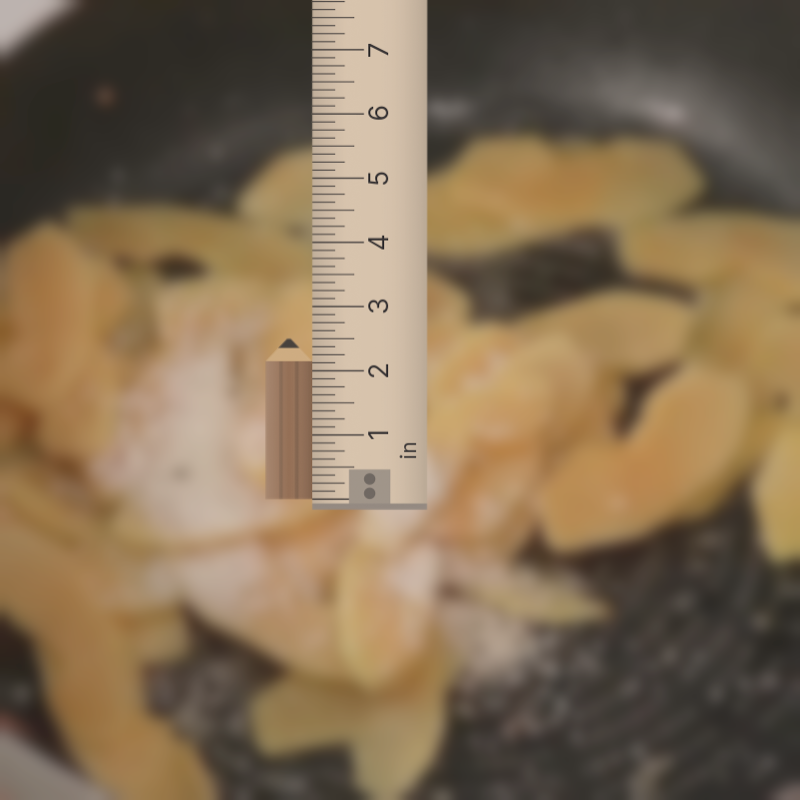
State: 2.5 in
